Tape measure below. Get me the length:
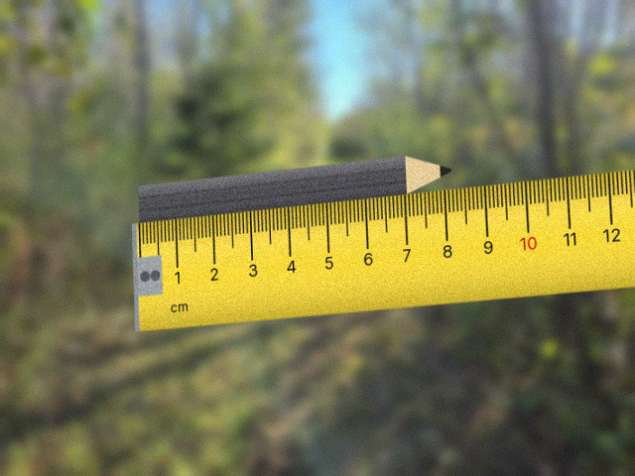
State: 8.2 cm
